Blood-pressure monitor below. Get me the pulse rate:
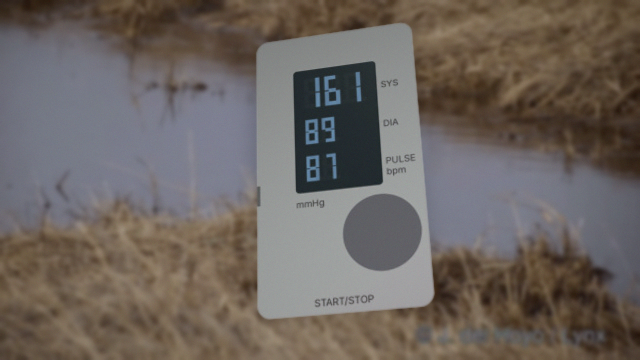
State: 87 bpm
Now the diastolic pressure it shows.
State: 89 mmHg
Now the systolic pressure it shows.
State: 161 mmHg
